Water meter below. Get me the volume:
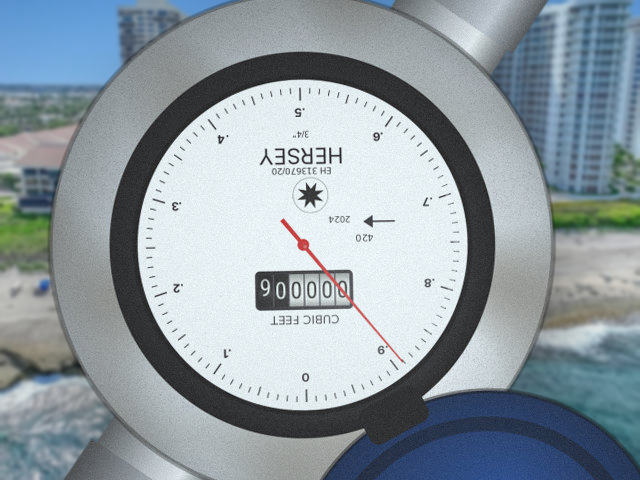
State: 5.89 ft³
